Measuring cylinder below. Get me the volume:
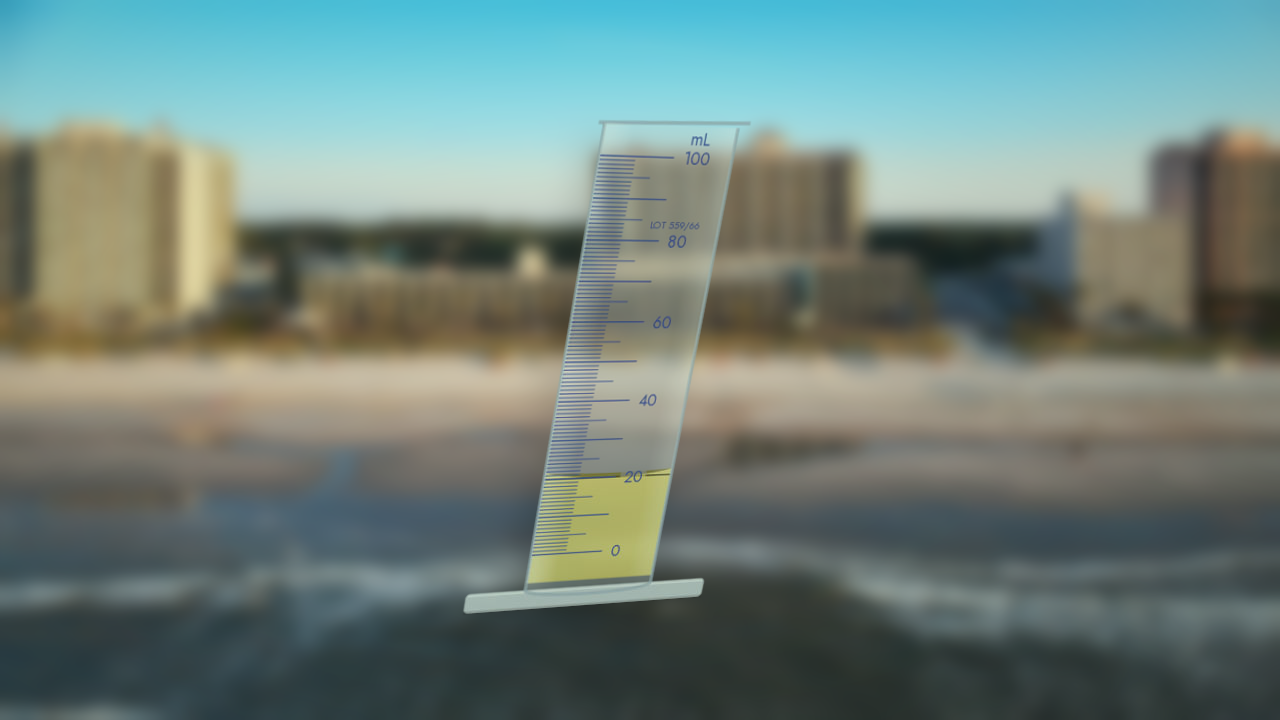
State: 20 mL
